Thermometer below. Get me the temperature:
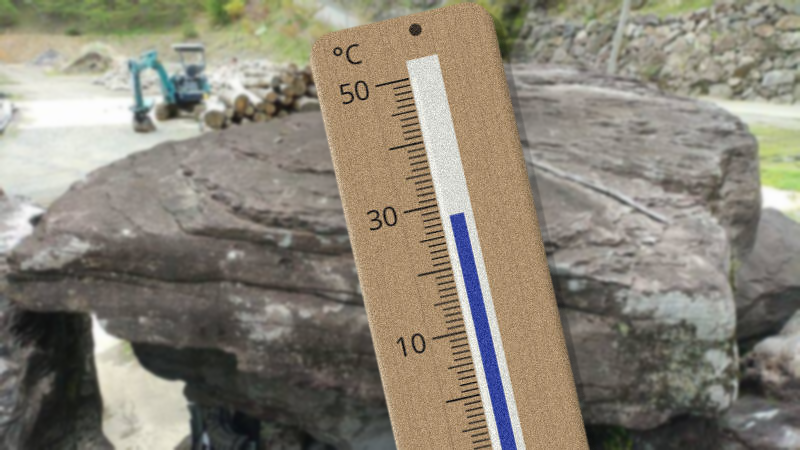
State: 28 °C
